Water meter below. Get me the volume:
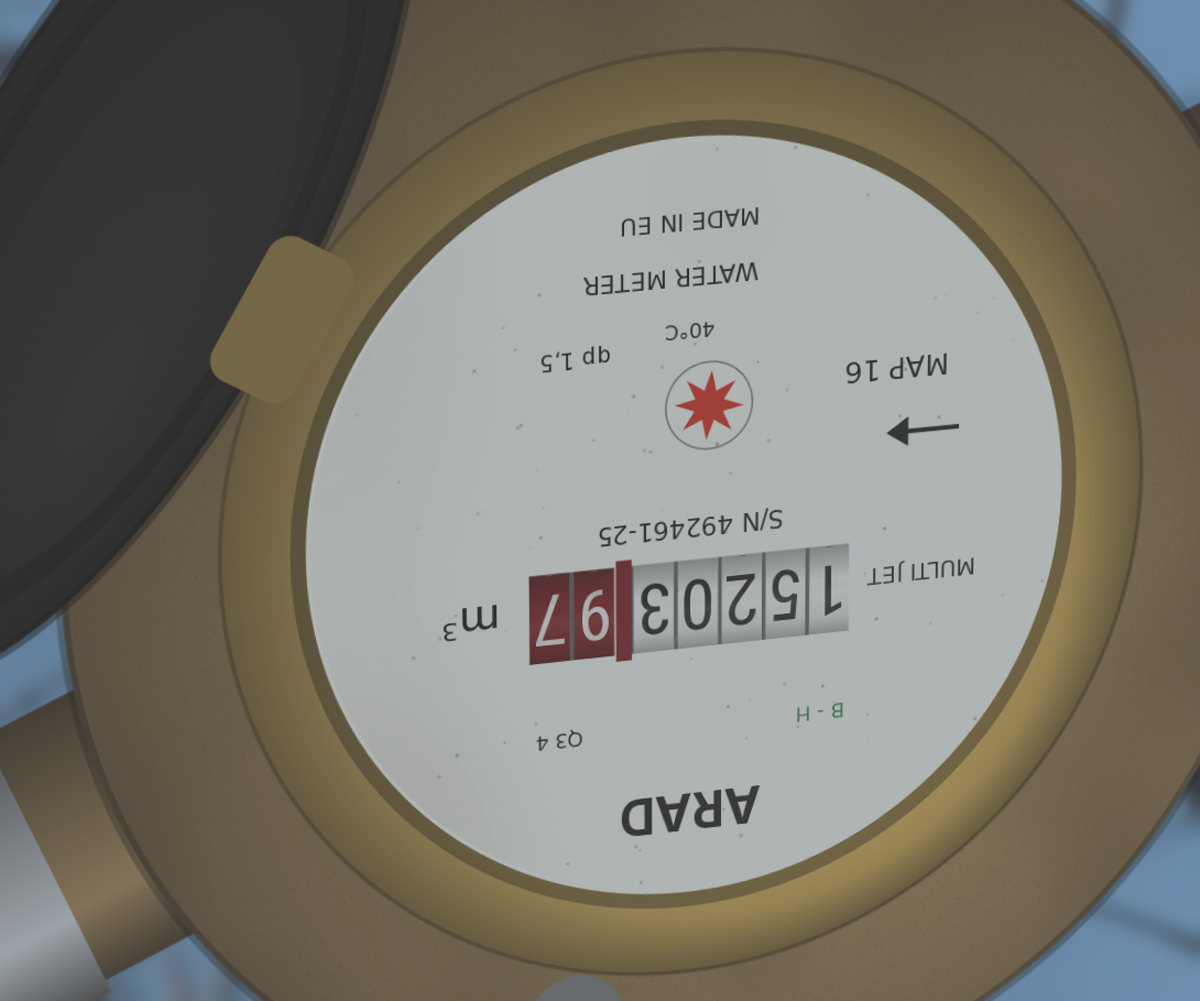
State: 15203.97 m³
